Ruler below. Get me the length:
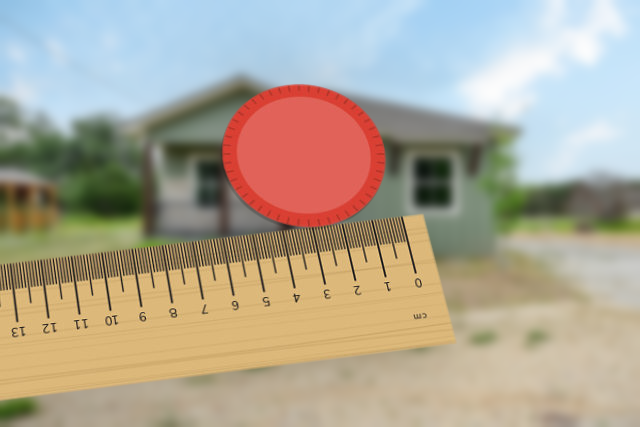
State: 5.5 cm
